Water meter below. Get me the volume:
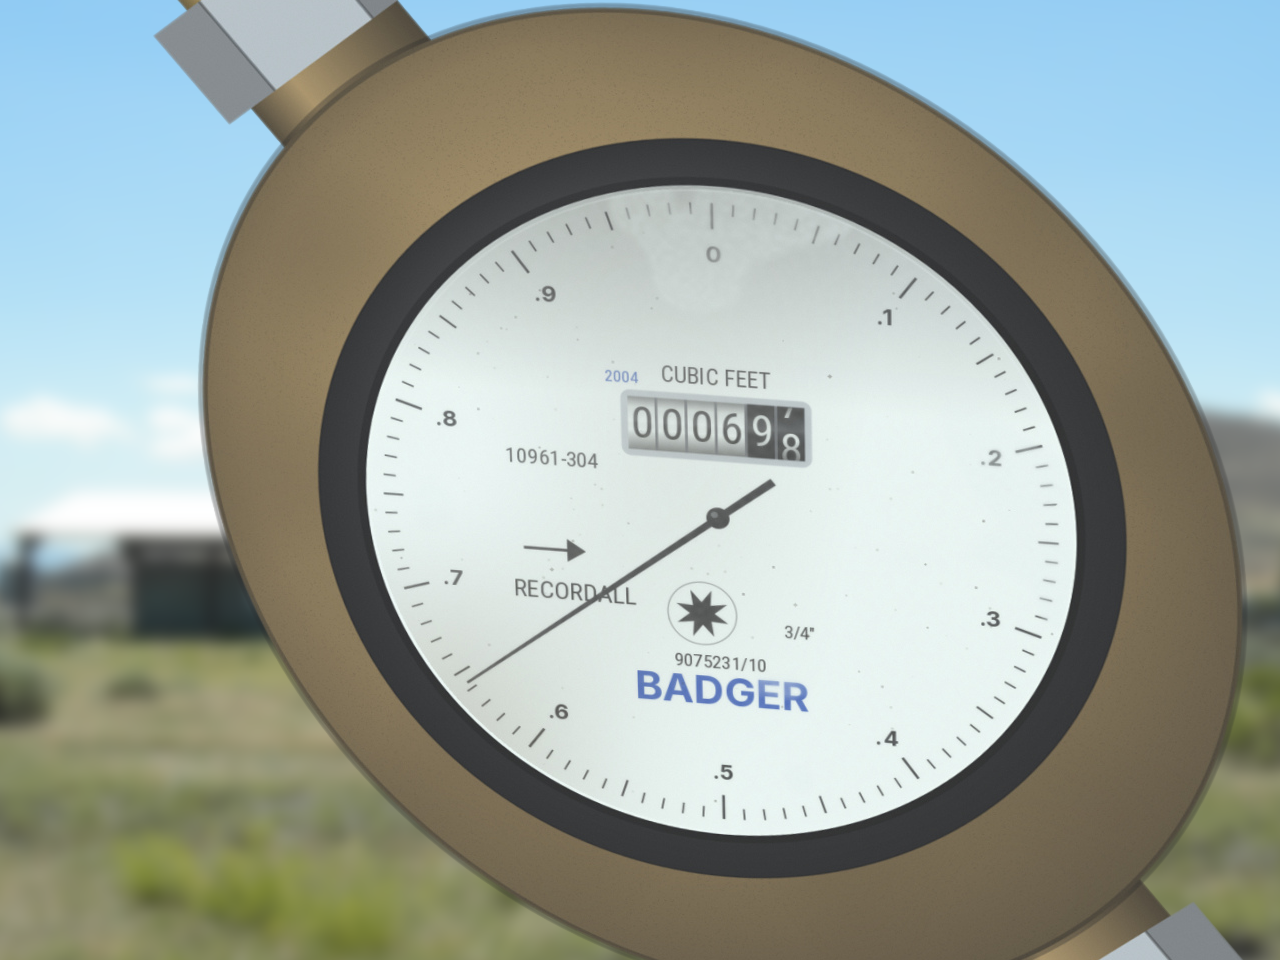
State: 697.64 ft³
